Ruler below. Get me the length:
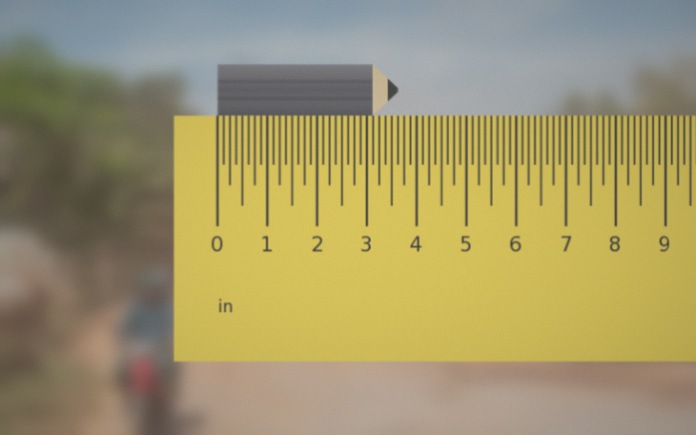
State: 3.625 in
